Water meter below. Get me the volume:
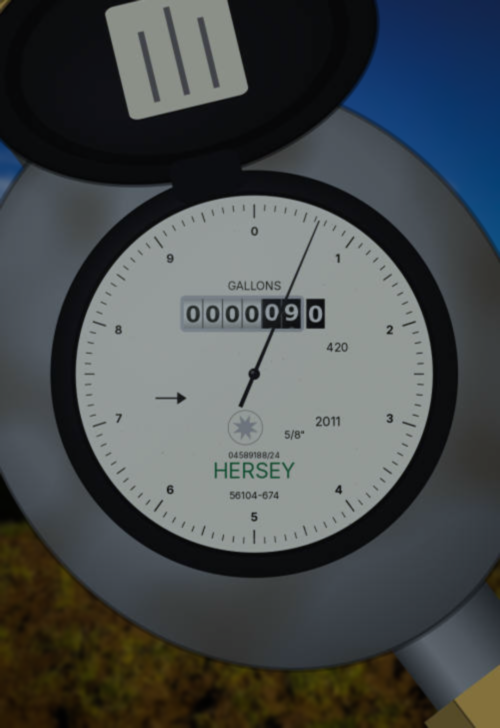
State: 90.6 gal
